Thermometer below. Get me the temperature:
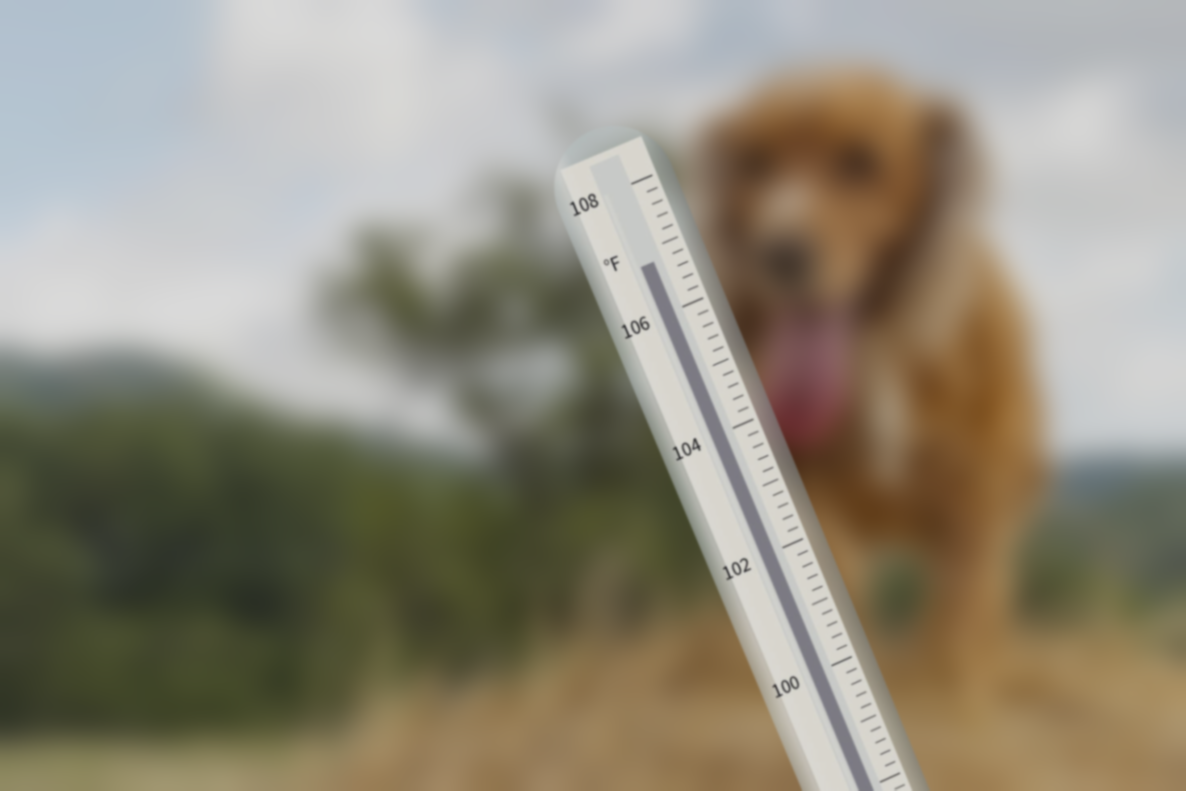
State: 106.8 °F
